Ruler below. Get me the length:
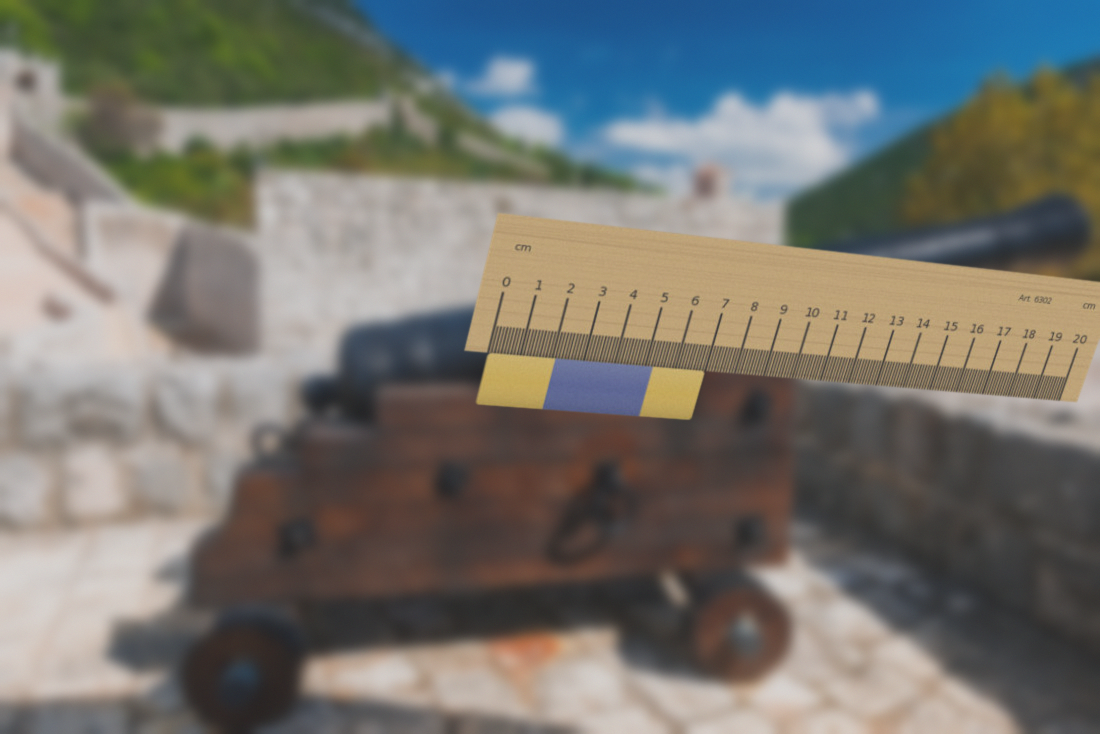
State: 7 cm
